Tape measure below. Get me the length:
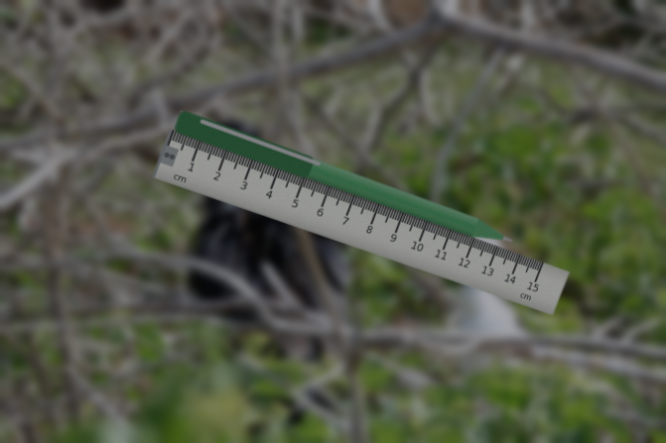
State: 13.5 cm
